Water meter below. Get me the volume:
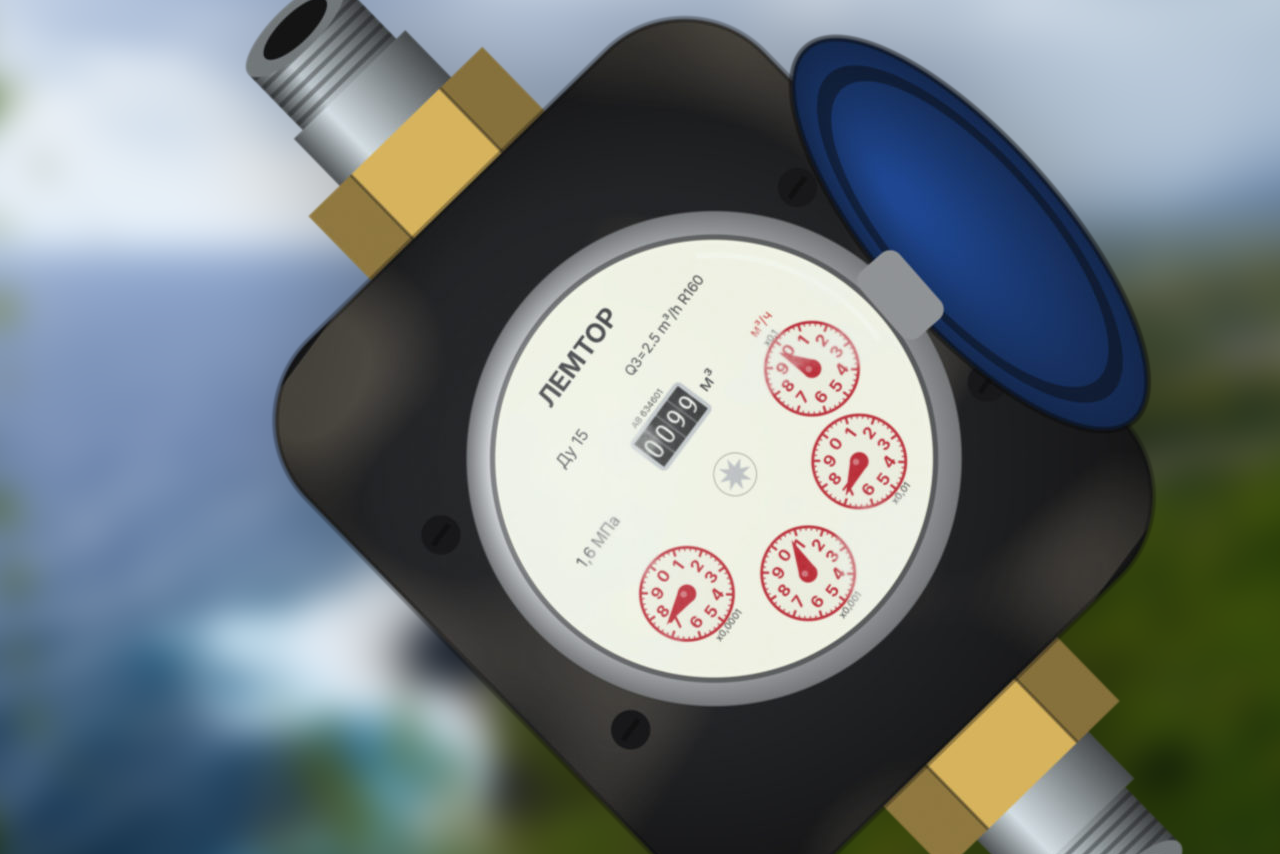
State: 98.9707 m³
